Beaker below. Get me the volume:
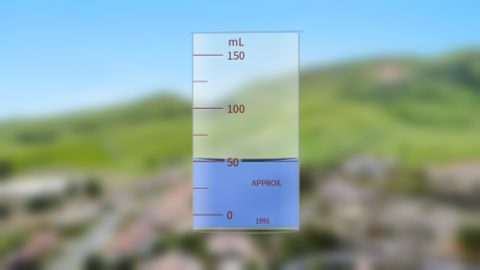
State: 50 mL
